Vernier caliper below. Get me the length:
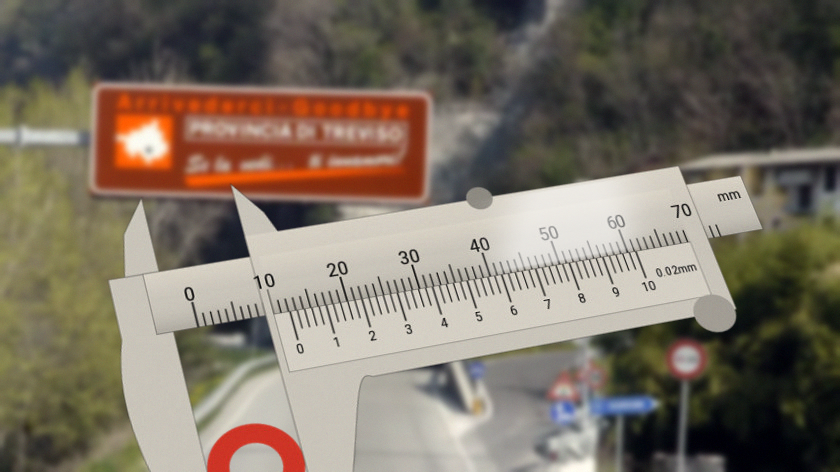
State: 12.2 mm
